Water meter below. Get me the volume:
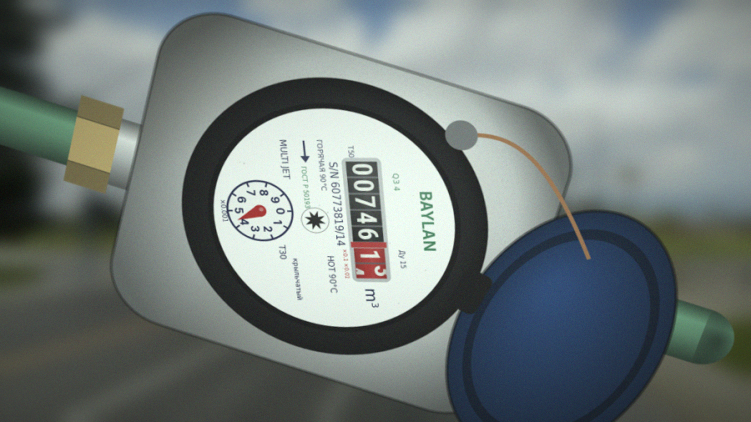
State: 746.134 m³
